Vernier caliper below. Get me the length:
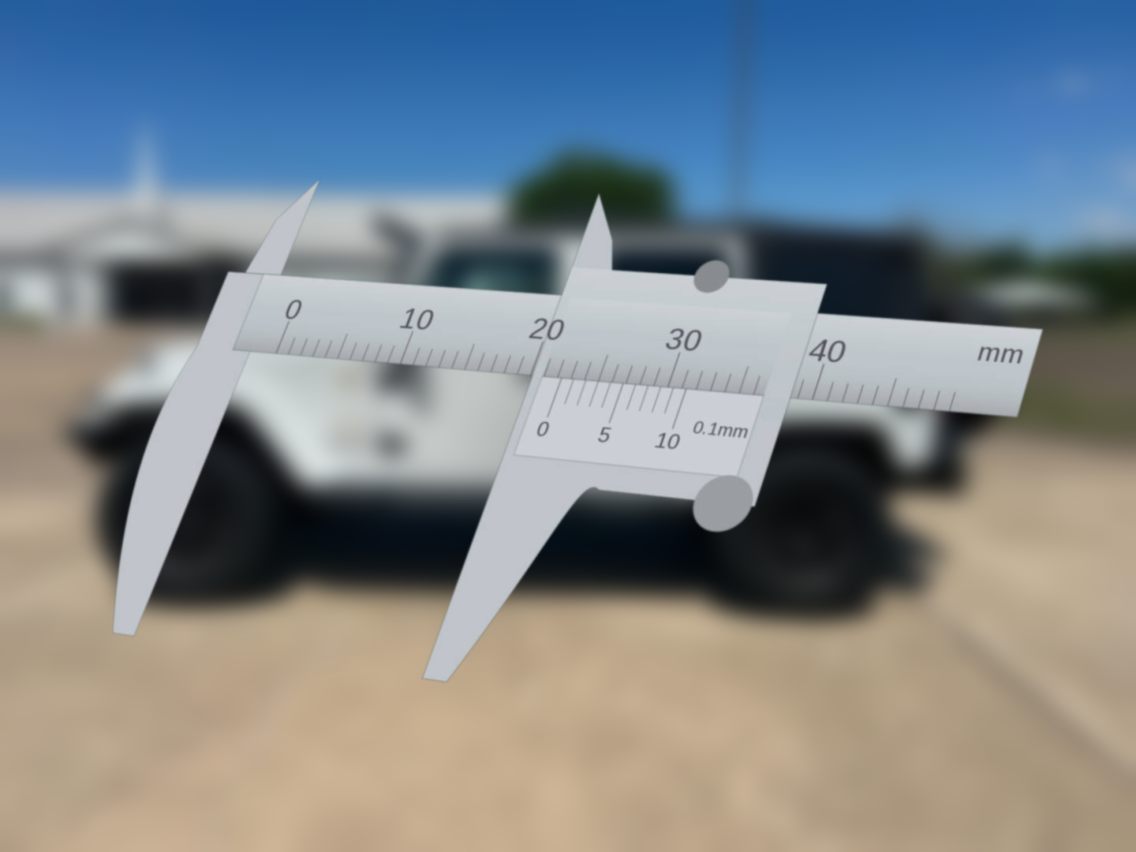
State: 22.3 mm
